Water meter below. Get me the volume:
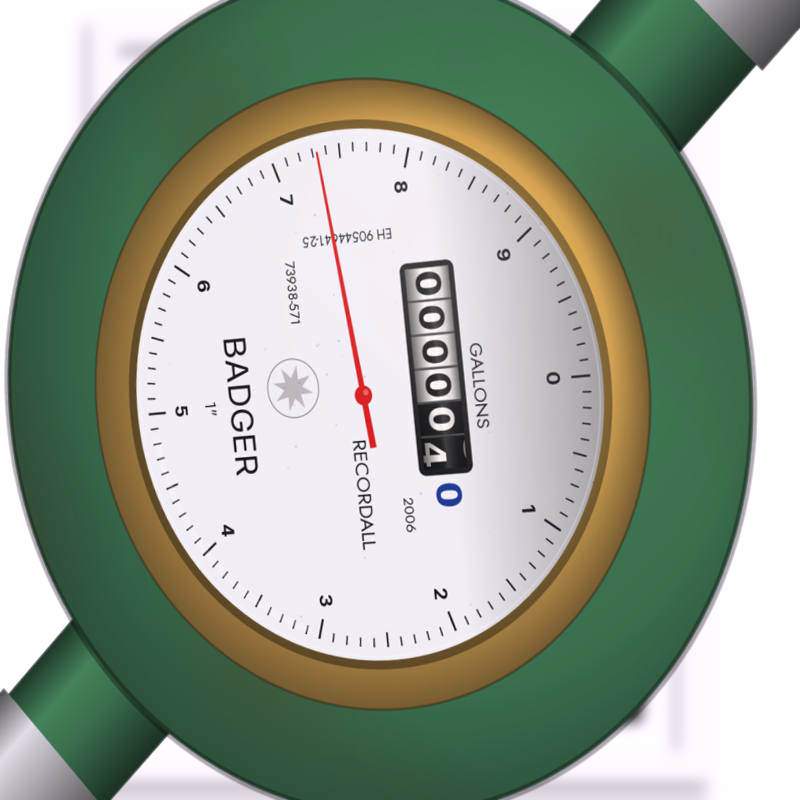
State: 37.3 gal
